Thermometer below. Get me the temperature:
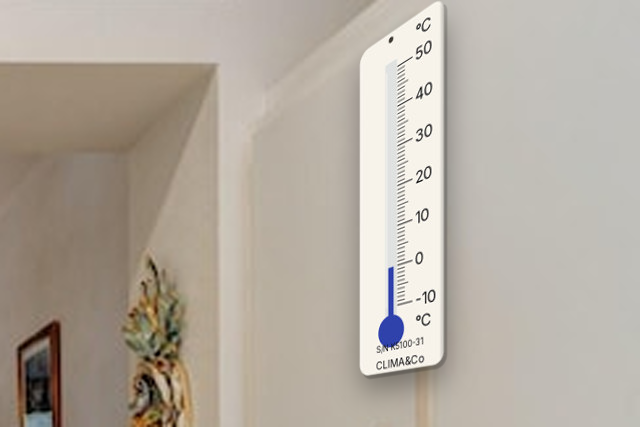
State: 0 °C
